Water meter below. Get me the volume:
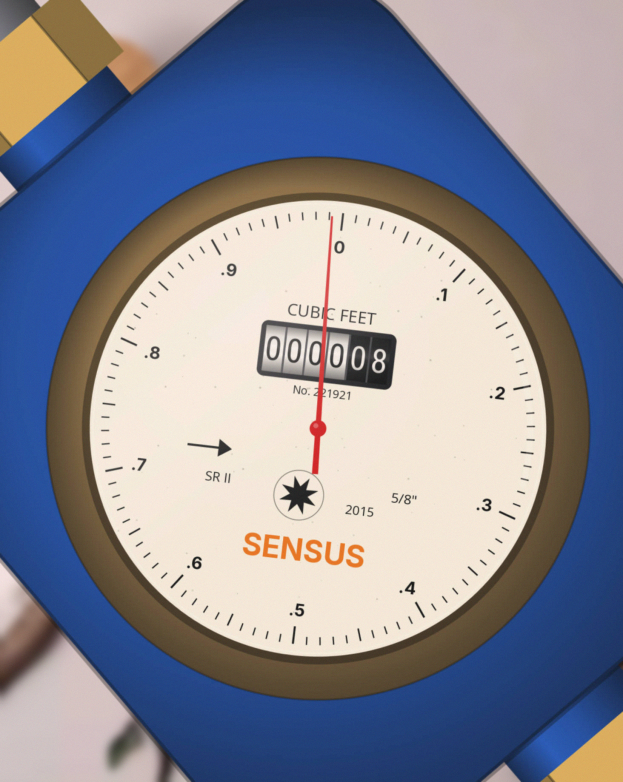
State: 7.99 ft³
